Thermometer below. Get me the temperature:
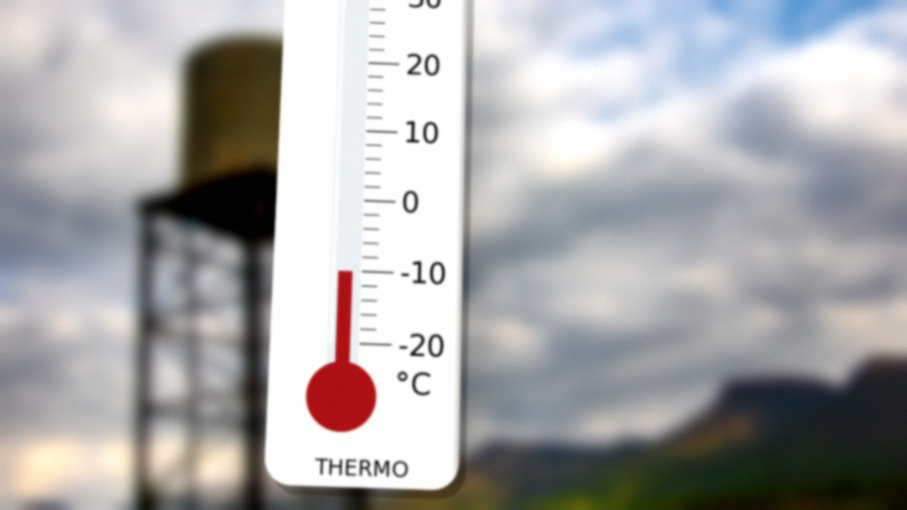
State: -10 °C
